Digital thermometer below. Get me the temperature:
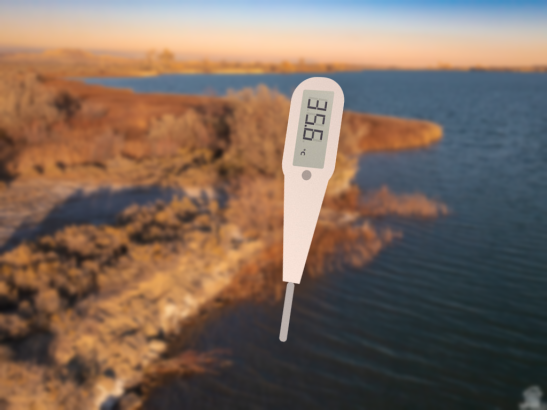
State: 35.6 °C
